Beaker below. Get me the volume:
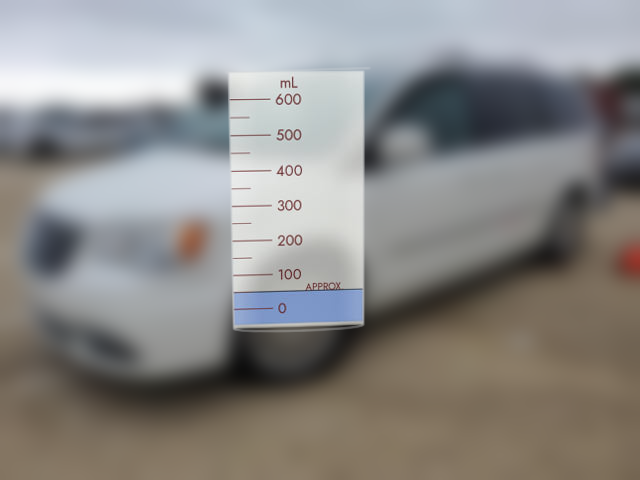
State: 50 mL
